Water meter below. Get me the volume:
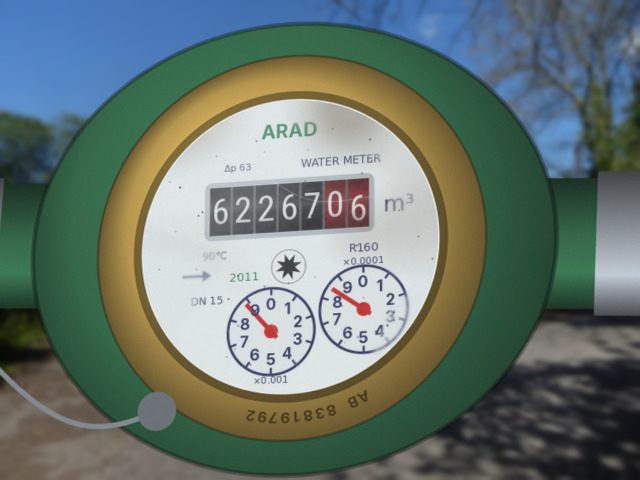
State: 62267.0588 m³
